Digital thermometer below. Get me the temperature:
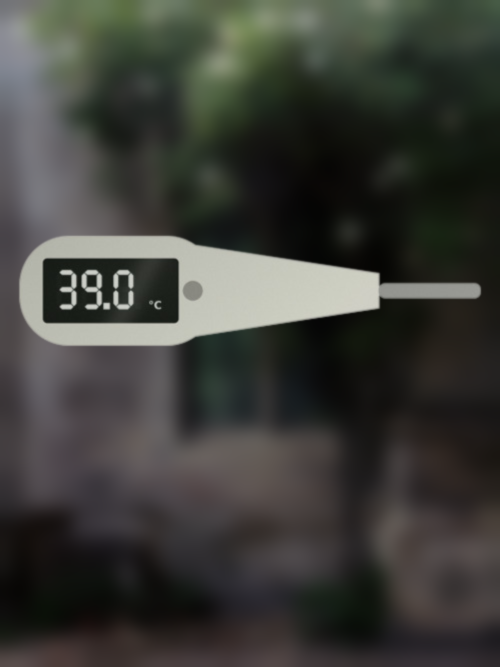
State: 39.0 °C
